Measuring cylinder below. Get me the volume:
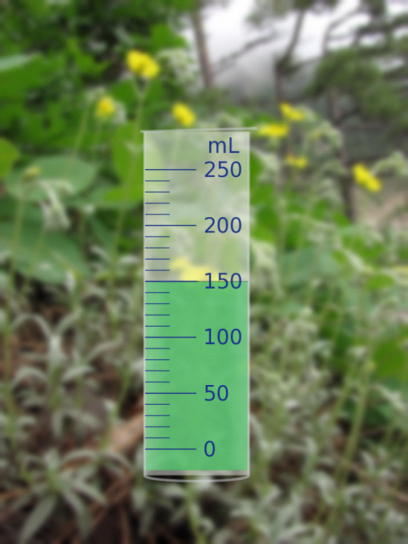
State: 150 mL
